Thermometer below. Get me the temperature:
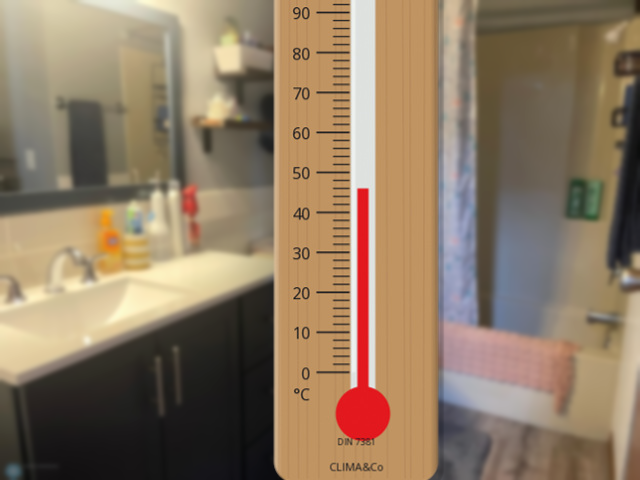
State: 46 °C
